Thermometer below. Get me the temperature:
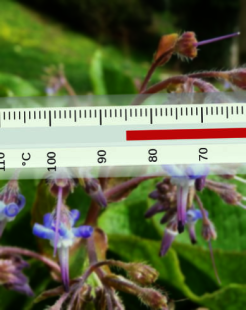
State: 85 °C
